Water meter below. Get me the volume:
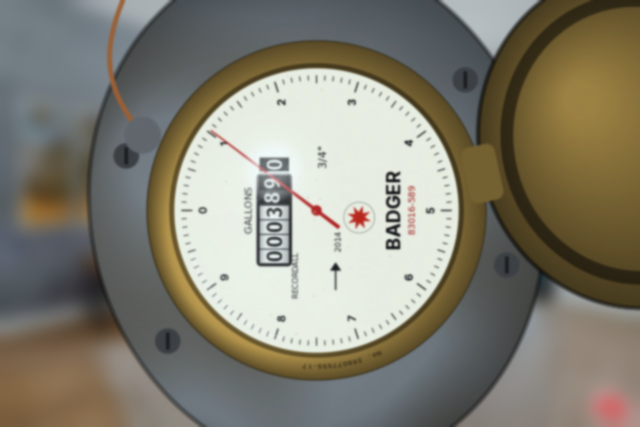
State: 3891.0 gal
